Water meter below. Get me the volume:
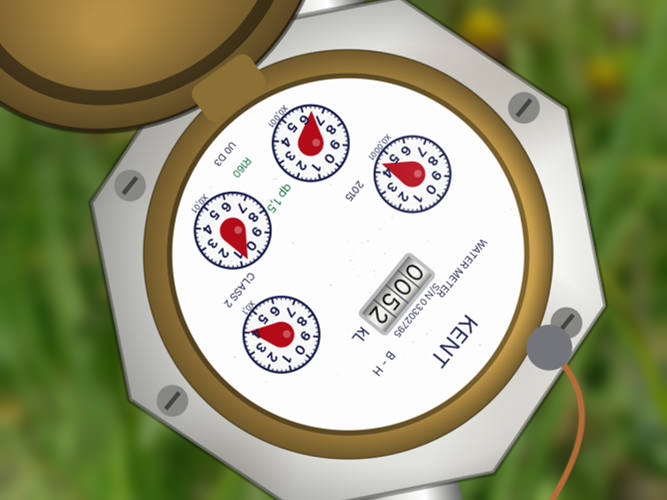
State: 52.4064 kL
